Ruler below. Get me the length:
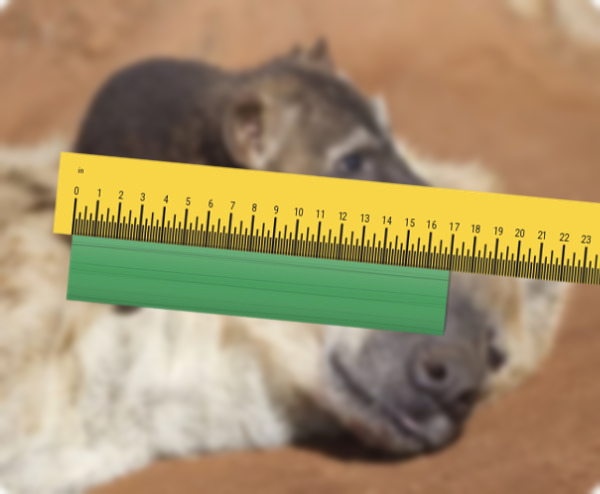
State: 17 in
